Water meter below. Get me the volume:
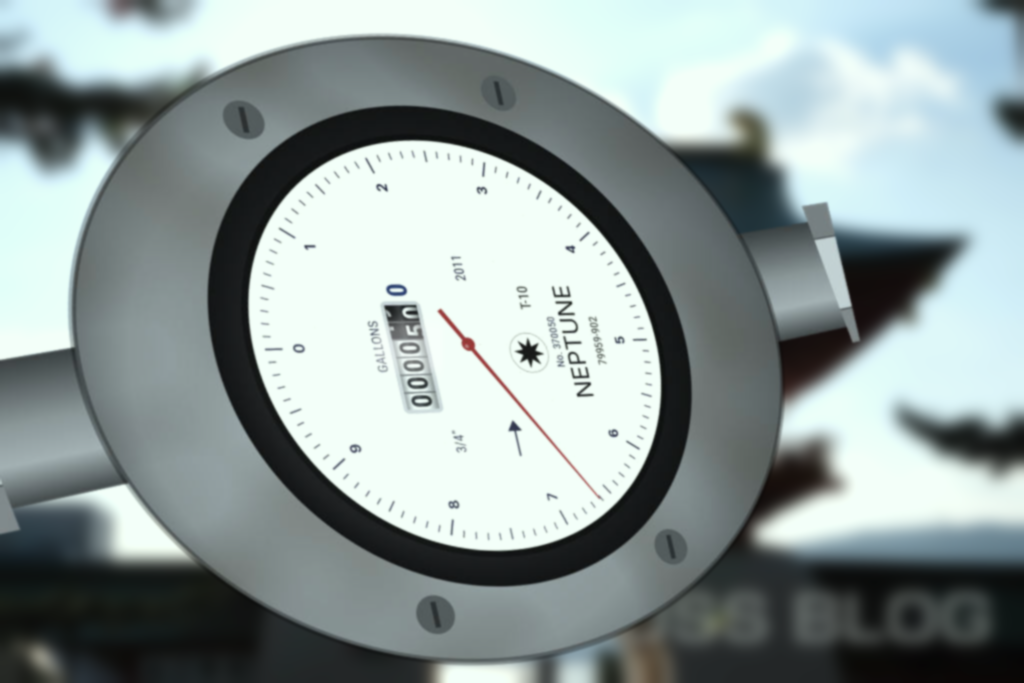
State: 496.6 gal
